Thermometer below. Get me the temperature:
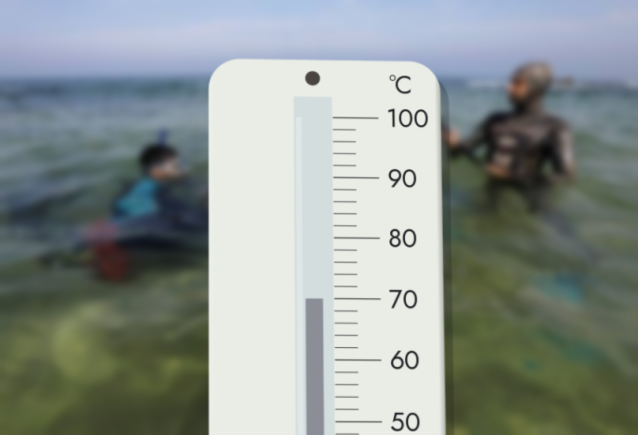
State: 70 °C
